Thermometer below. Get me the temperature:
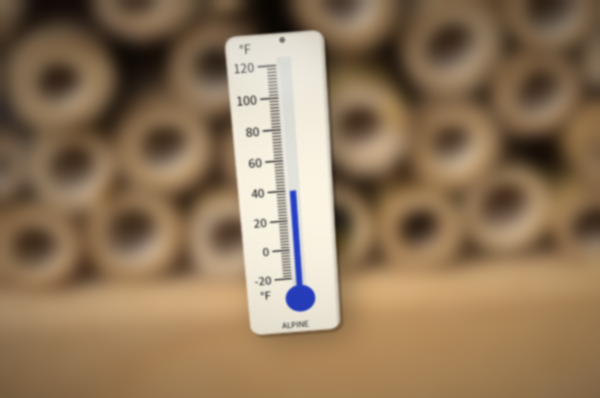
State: 40 °F
